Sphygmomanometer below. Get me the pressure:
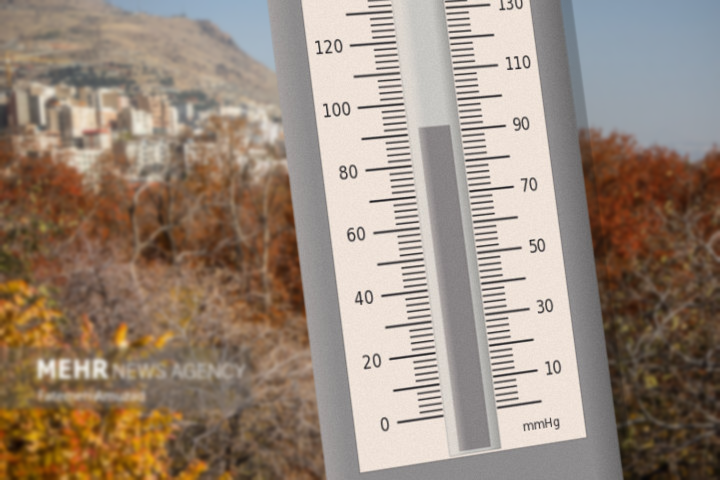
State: 92 mmHg
